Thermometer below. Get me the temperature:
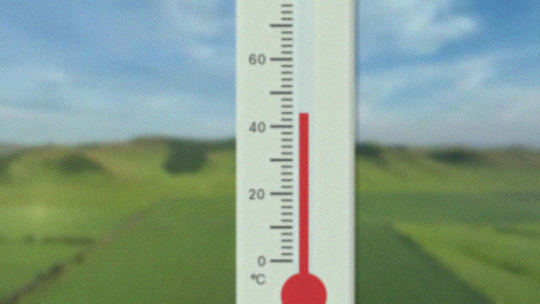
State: 44 °C
